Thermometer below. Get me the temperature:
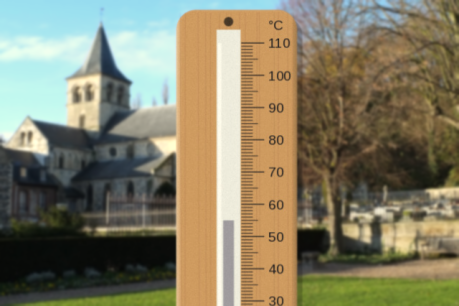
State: 55 °C
